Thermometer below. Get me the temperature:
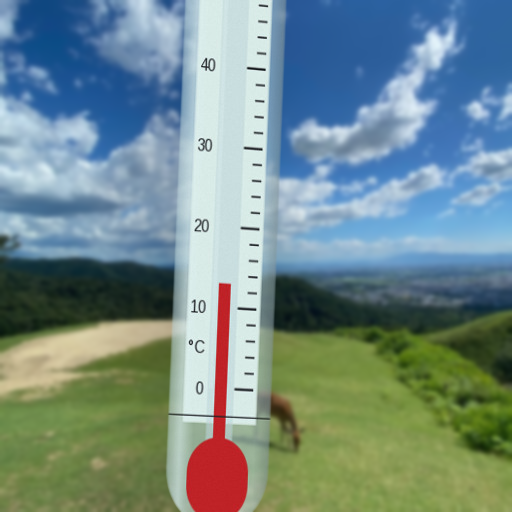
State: 13 °C
